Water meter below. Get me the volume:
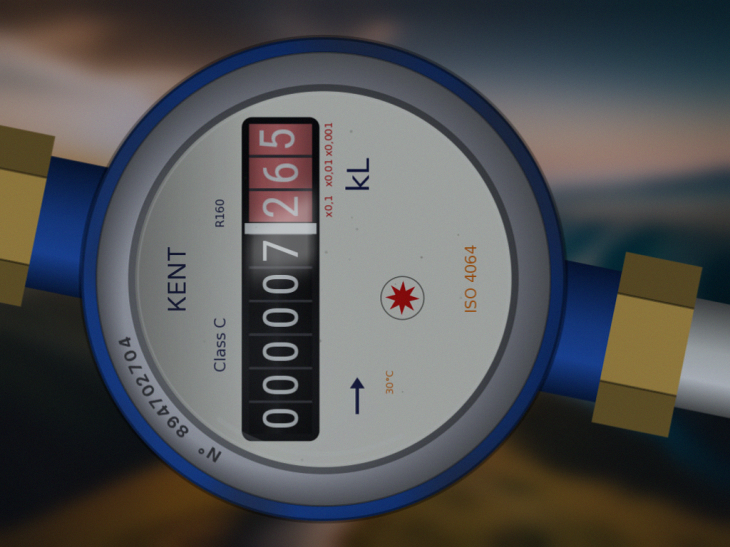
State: 7.265 kL
